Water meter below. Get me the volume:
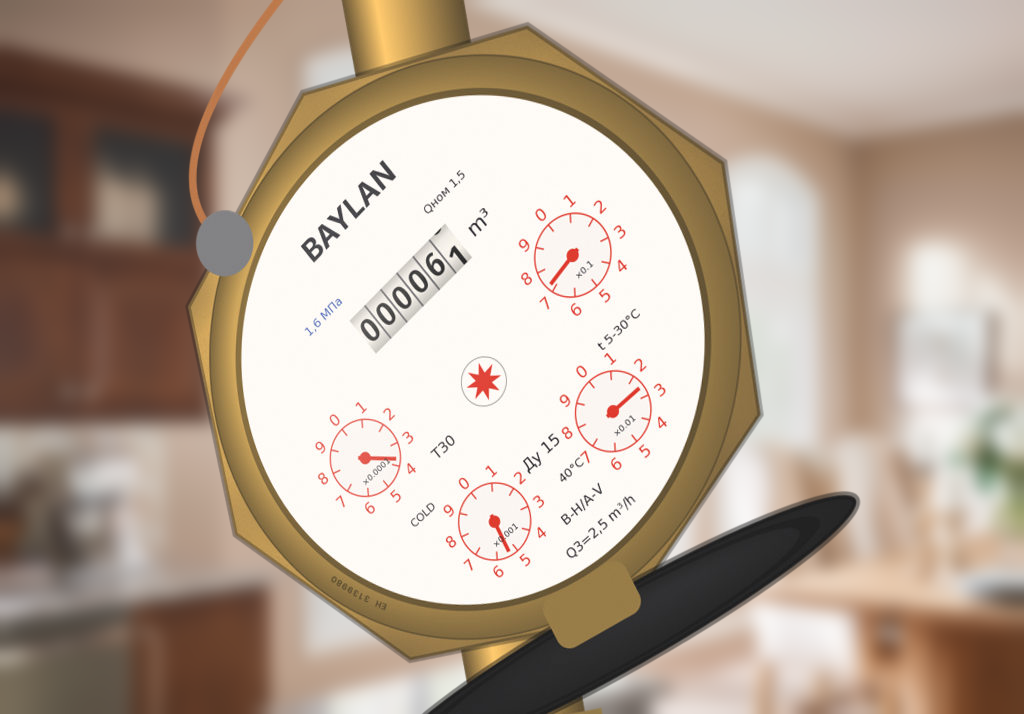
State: 60.7253 m³
